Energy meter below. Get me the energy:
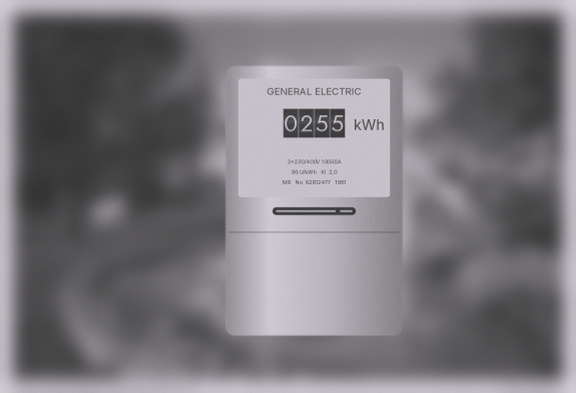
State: 255 kWh
